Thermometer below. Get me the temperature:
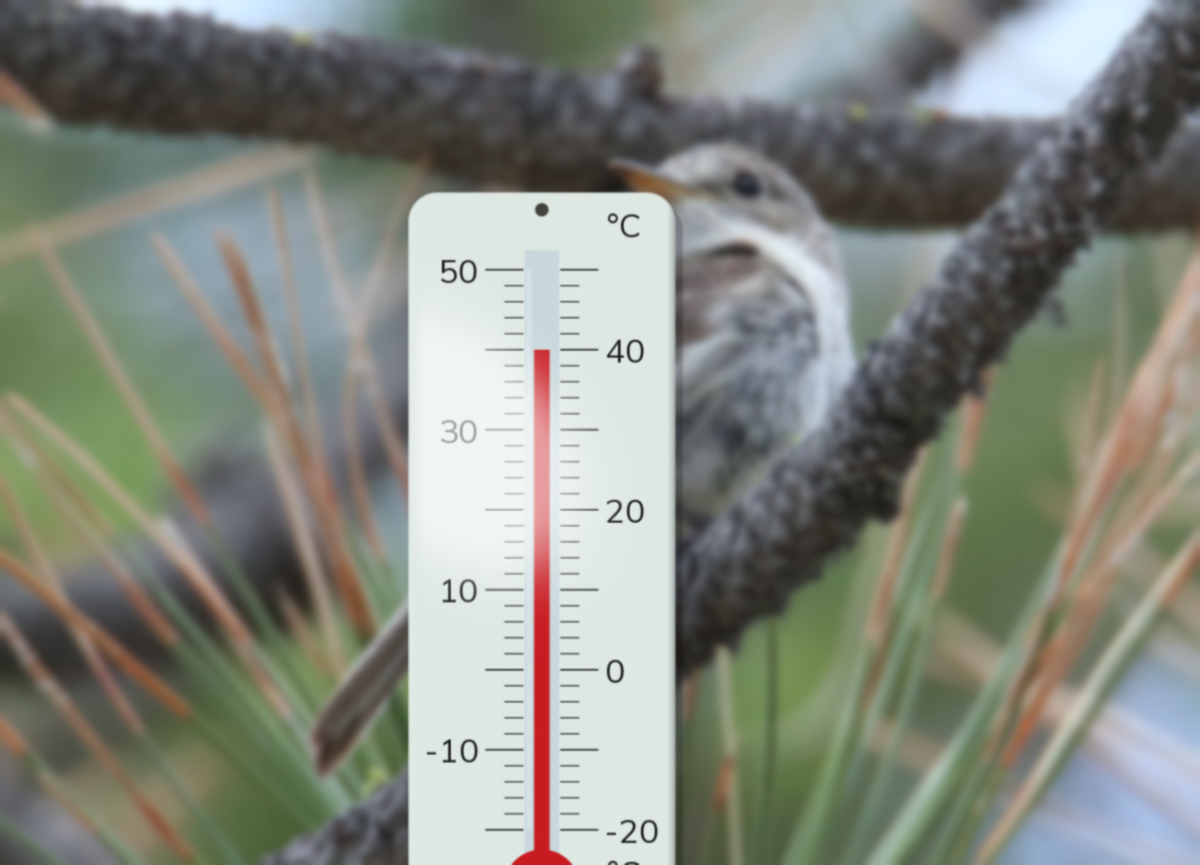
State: 40 °C
